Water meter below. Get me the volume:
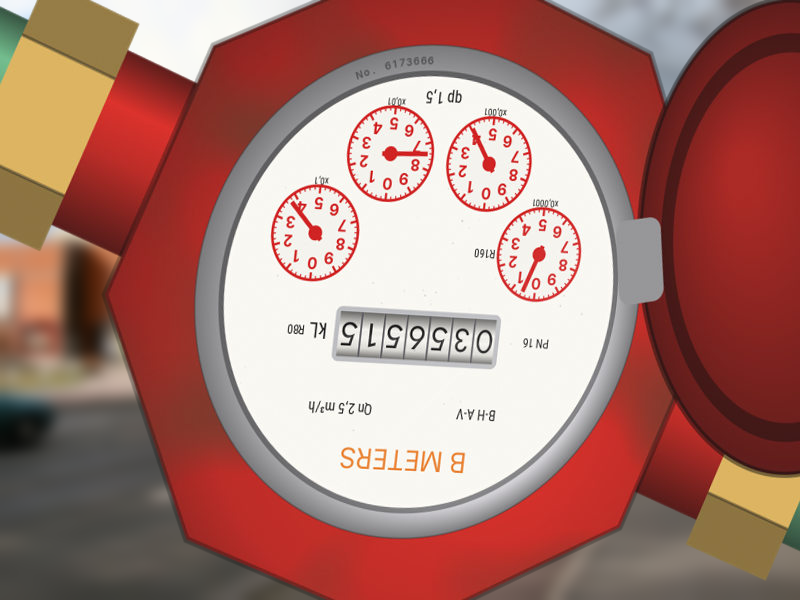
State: 356515.3740 kL
